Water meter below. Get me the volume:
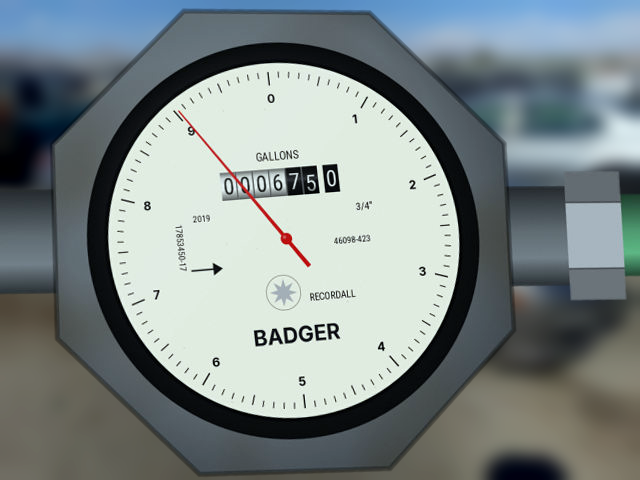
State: 6749.0 gal
